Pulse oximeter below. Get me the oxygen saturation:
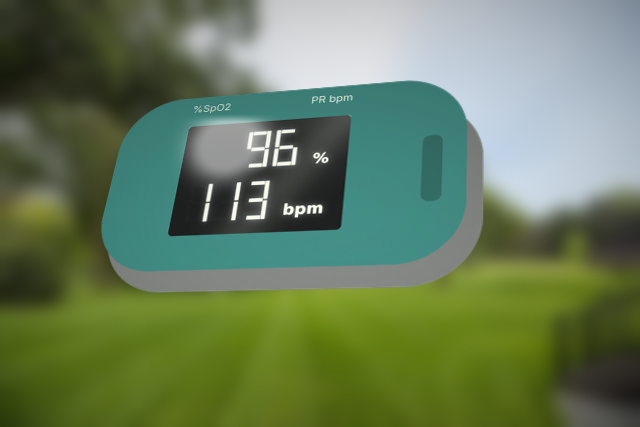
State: 96 %
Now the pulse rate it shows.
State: 113 bpm
